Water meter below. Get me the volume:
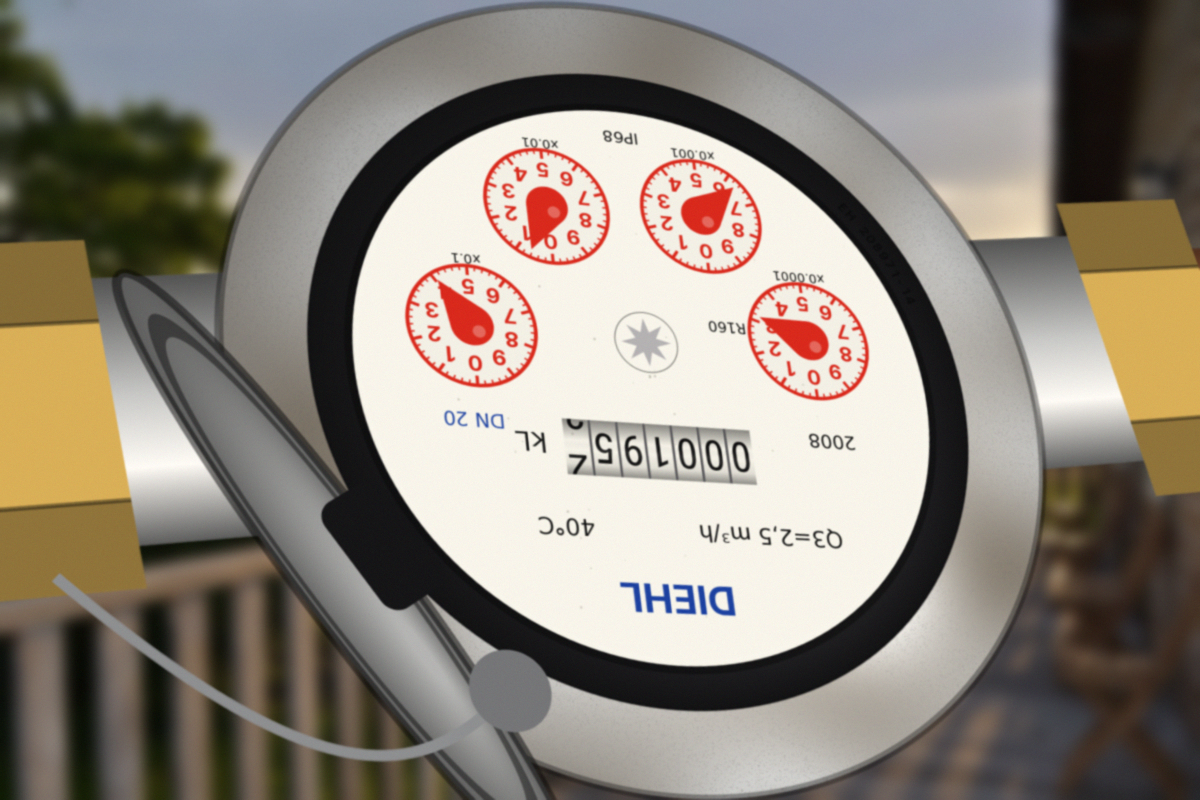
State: 1952.4063 kL
